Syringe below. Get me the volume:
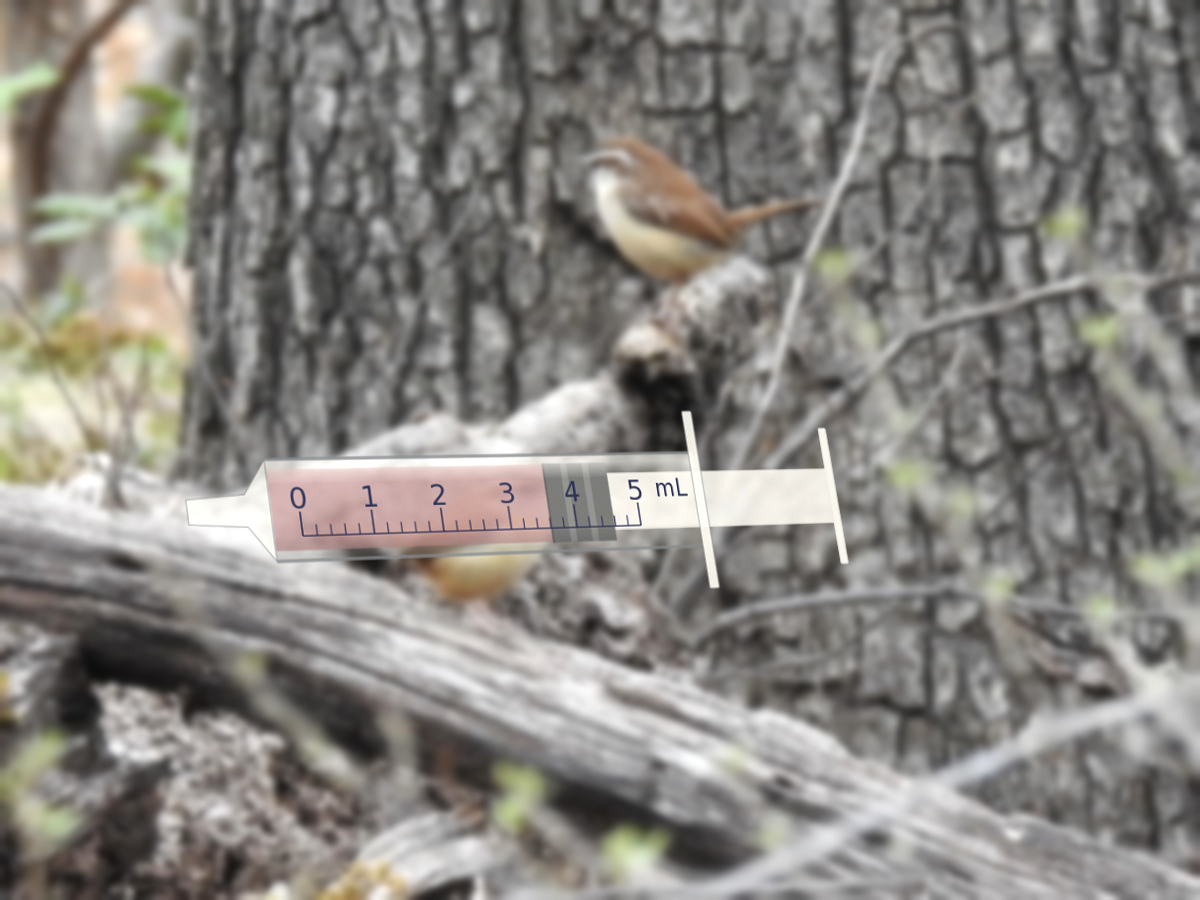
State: 3.6 mL
